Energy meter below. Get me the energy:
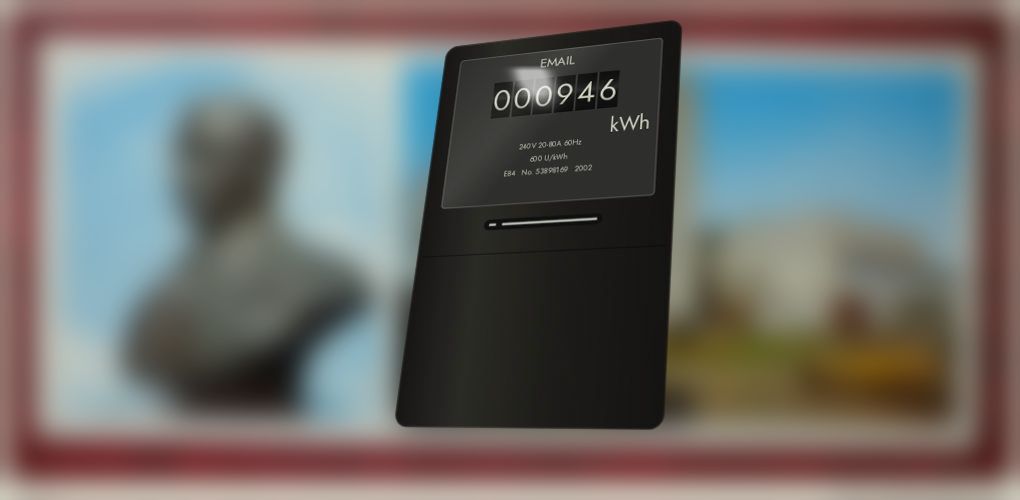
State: 946 kWh
